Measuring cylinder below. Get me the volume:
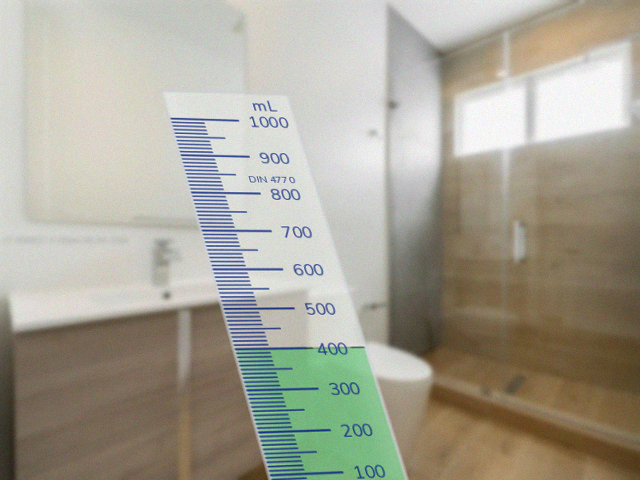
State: 400 mL
